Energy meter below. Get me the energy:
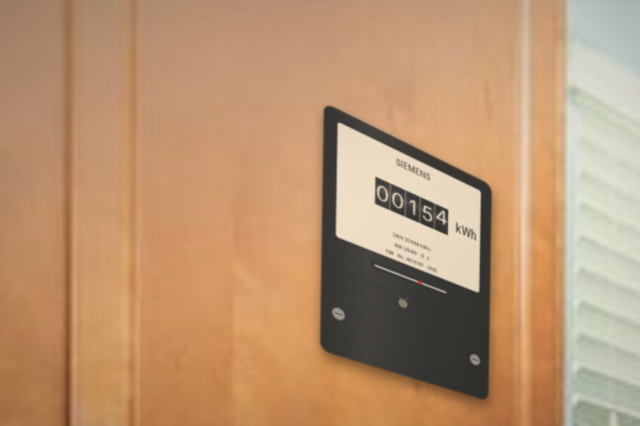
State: 154 kWh
